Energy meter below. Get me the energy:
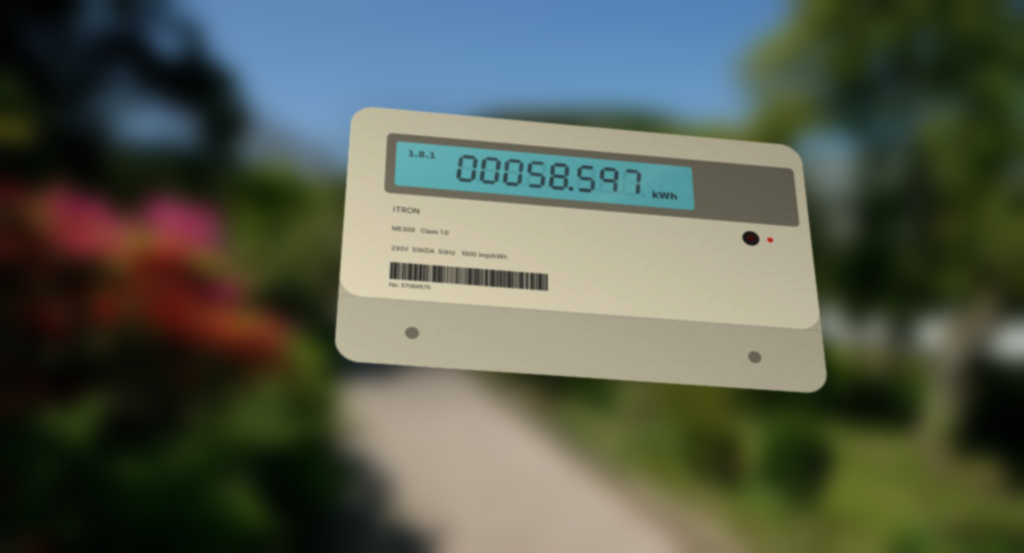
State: 58.597 kWh
